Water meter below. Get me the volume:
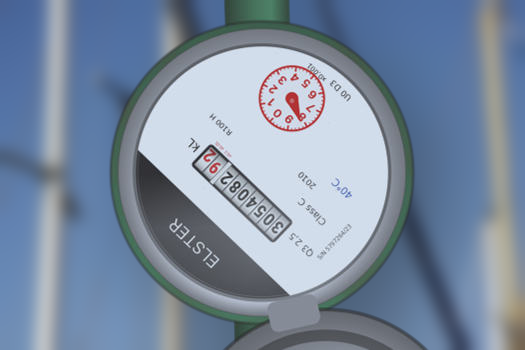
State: 3054082.918 kL
